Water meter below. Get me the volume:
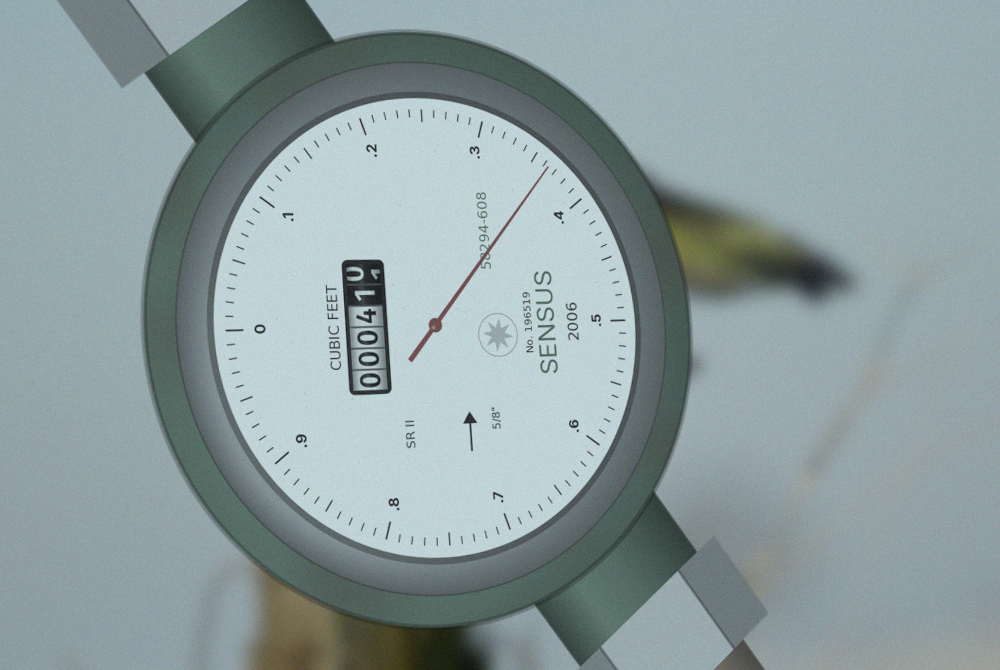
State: 410.36 ft³
